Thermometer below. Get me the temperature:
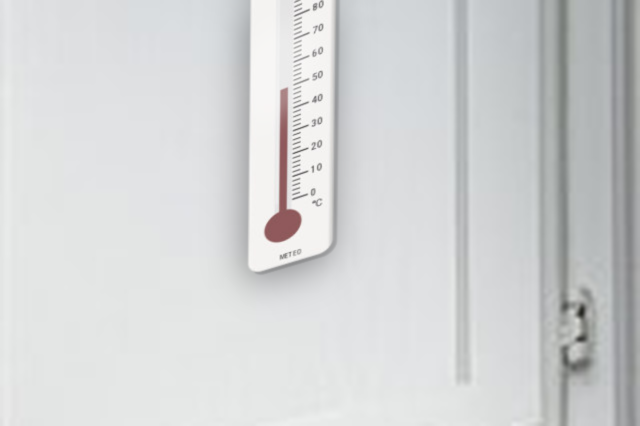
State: 50 °C
